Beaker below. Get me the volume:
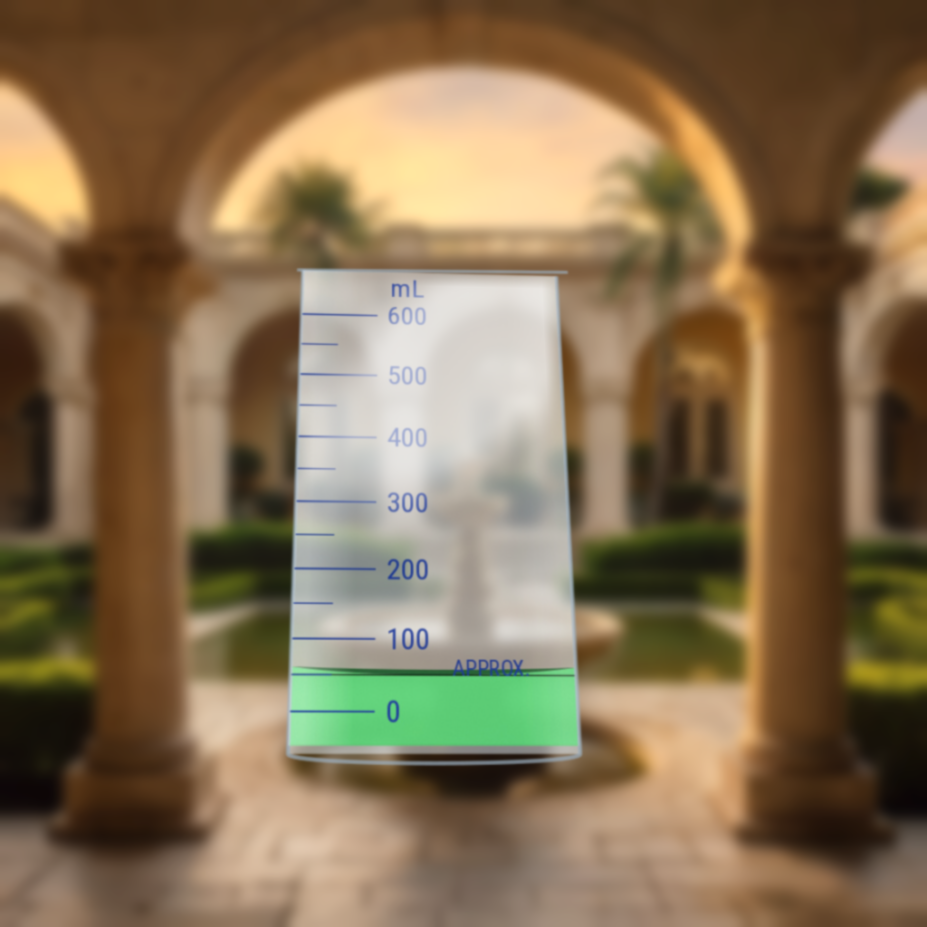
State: 50 mL
